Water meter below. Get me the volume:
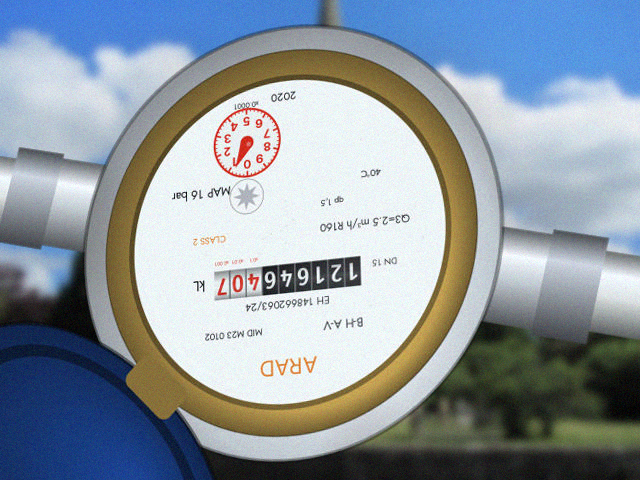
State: 121646.4070 kL
